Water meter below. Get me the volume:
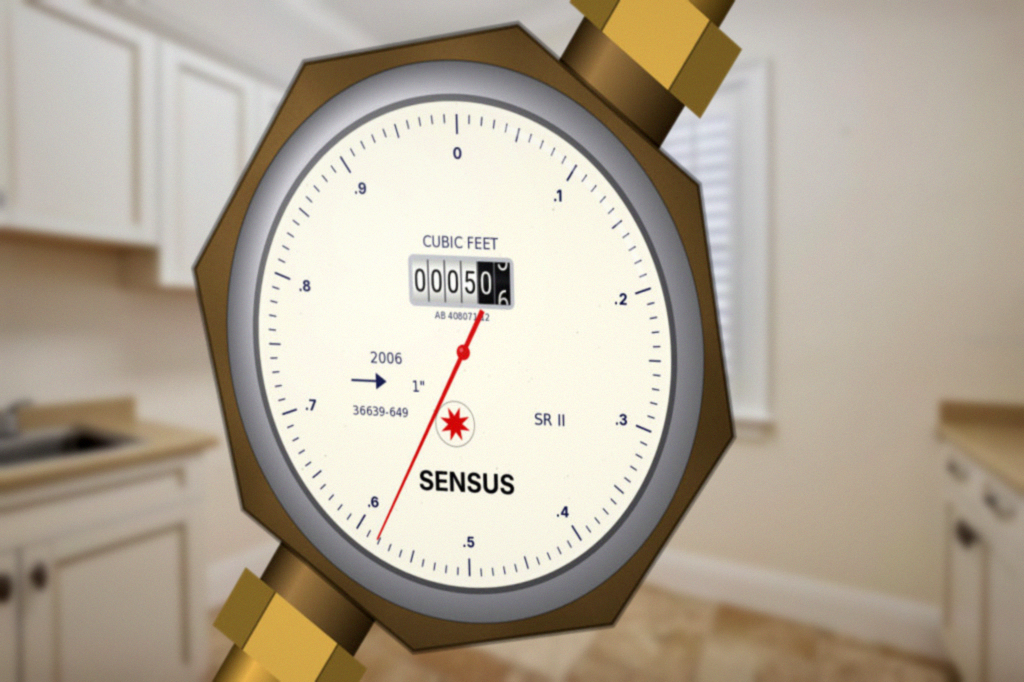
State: 505.58 ft³
